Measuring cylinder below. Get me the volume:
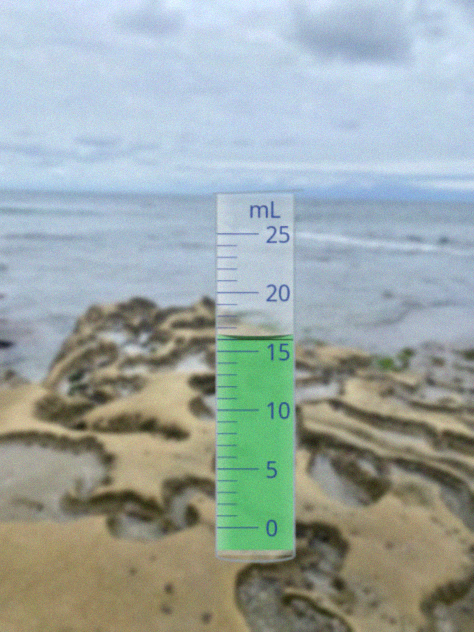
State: 16 mL
